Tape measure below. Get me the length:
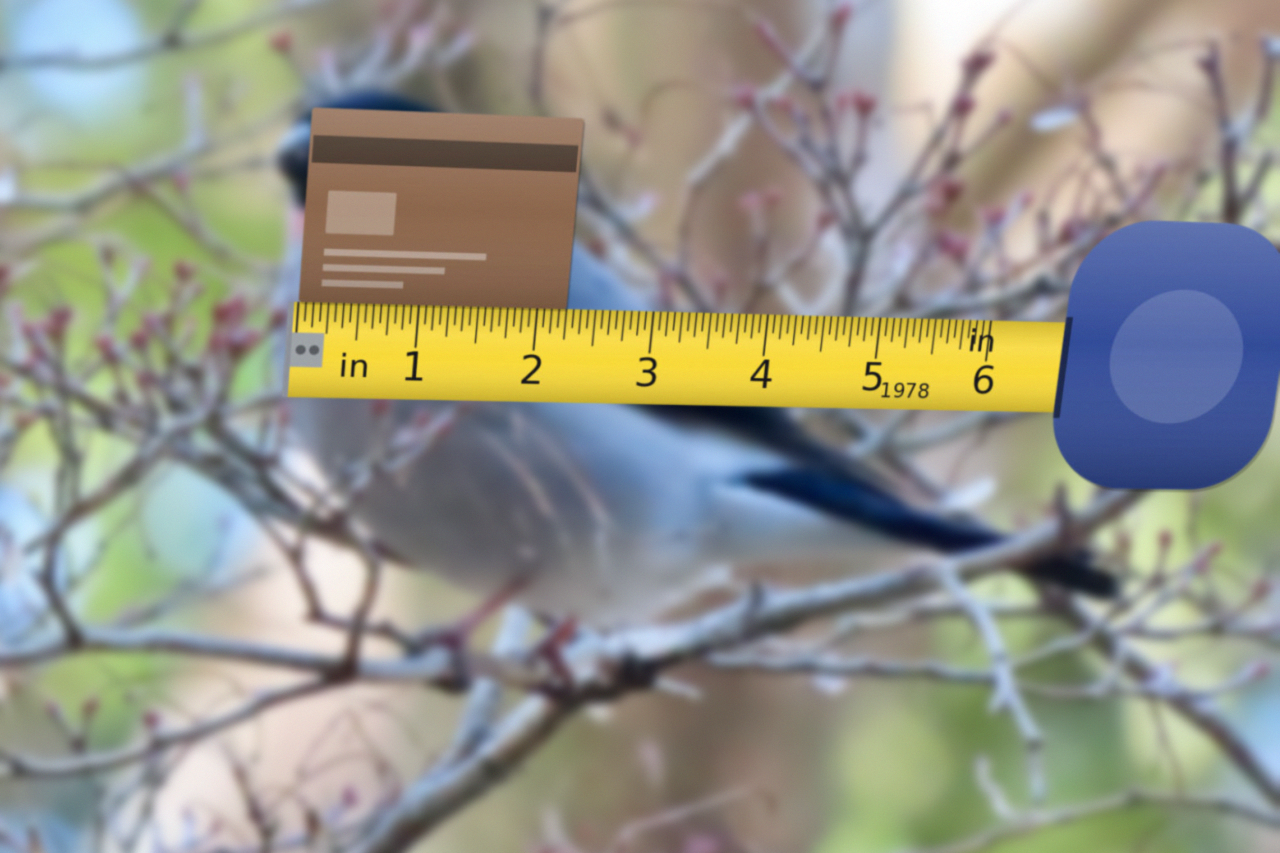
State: 2.25 in
